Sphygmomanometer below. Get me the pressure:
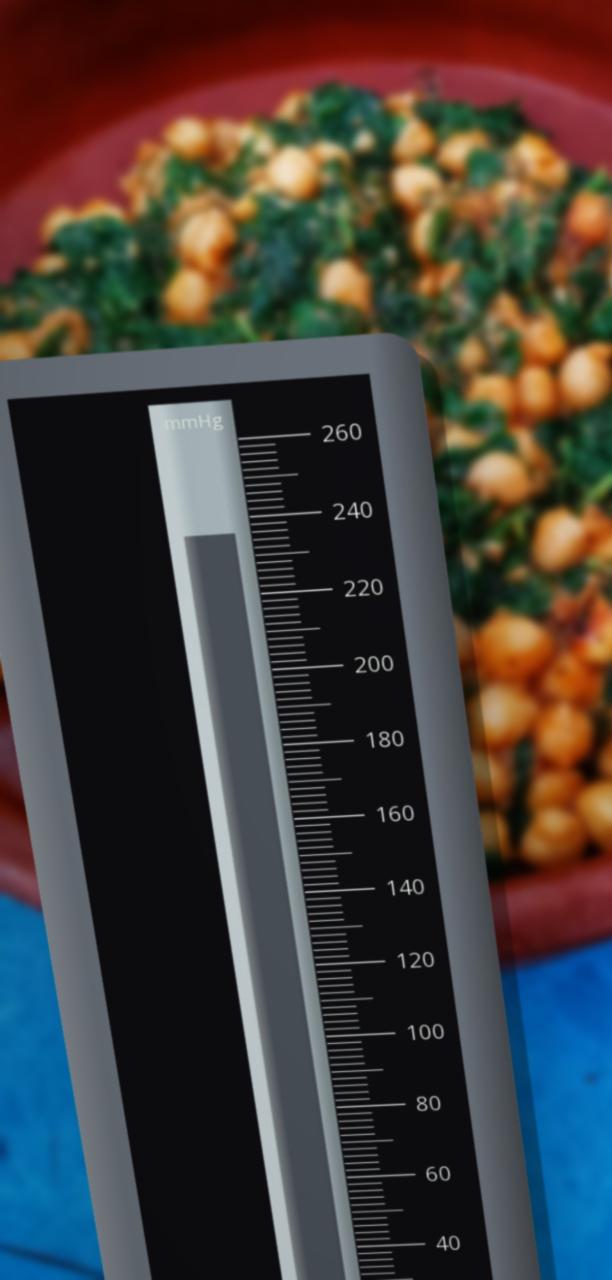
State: 236 mmHg
